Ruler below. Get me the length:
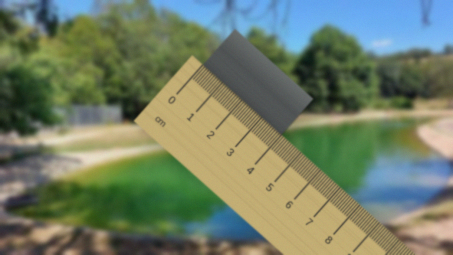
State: 4 cm
